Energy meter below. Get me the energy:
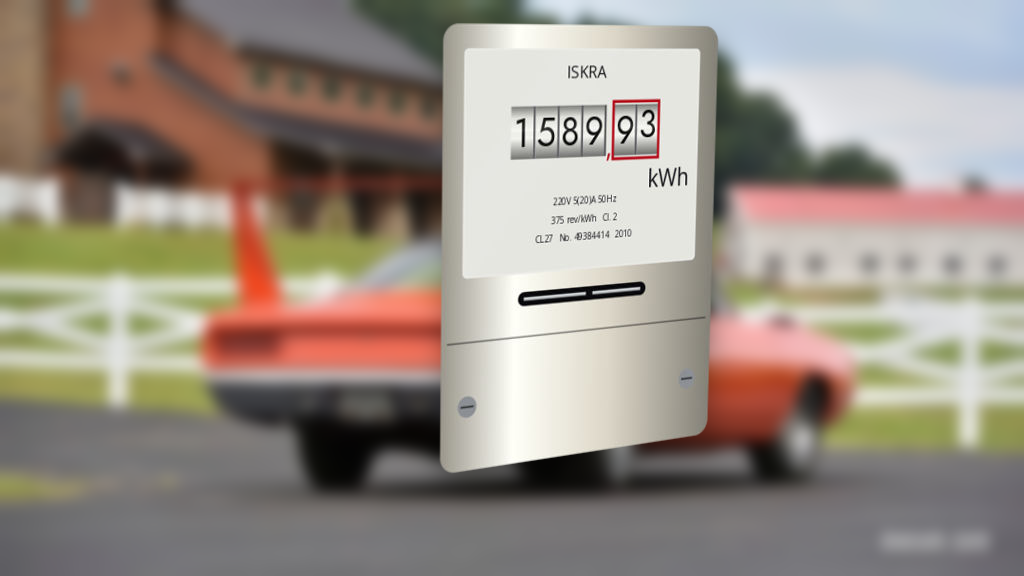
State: 1589.93 kWh
